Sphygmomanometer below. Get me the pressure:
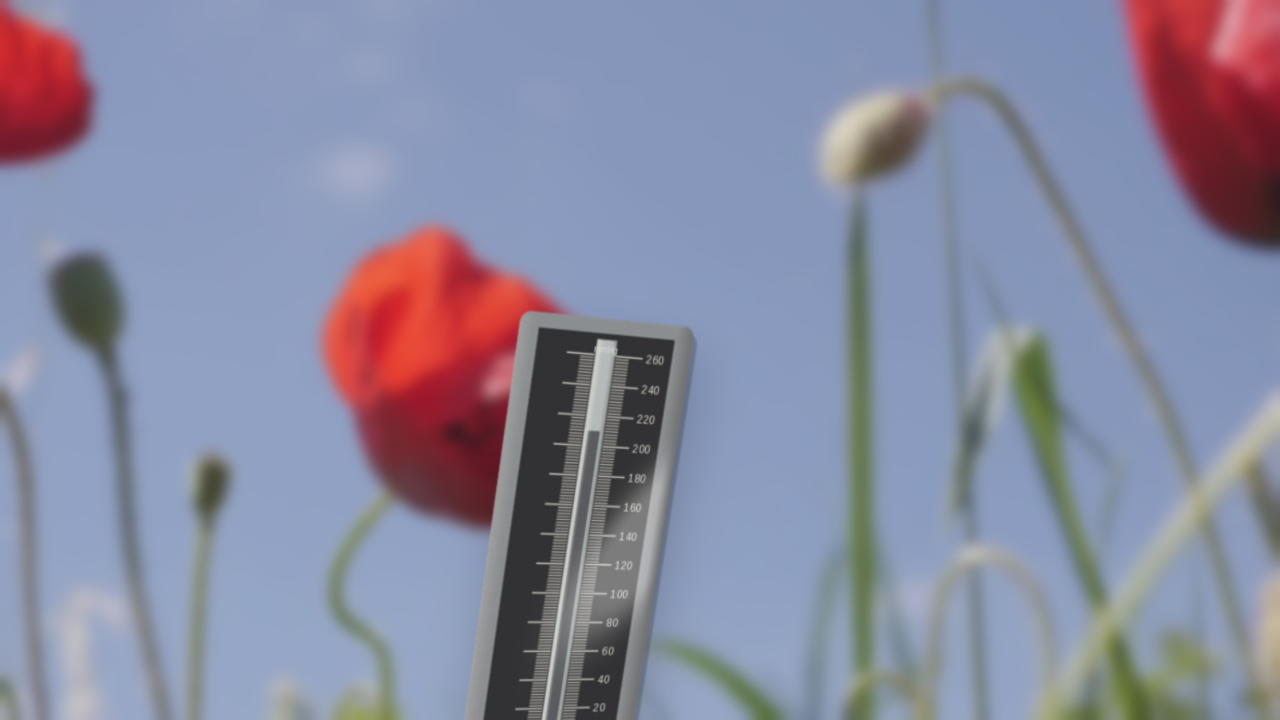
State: 210 mmHg
